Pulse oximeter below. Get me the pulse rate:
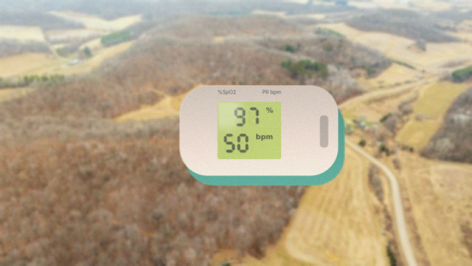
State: 50 bpm
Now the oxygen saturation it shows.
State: 97 %
